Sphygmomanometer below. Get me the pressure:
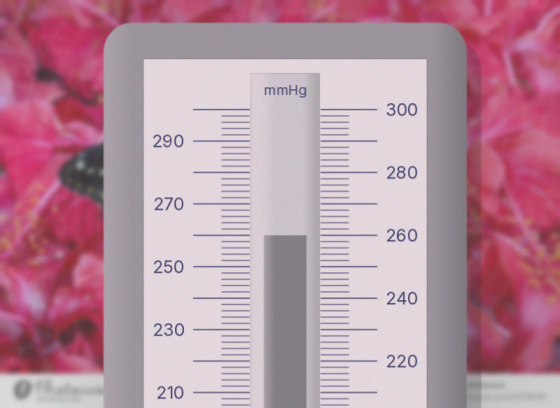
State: 260 mmHg
